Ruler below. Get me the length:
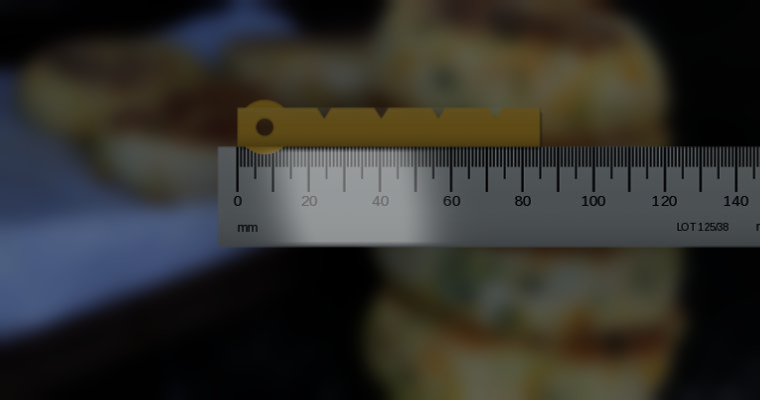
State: 85 mm
